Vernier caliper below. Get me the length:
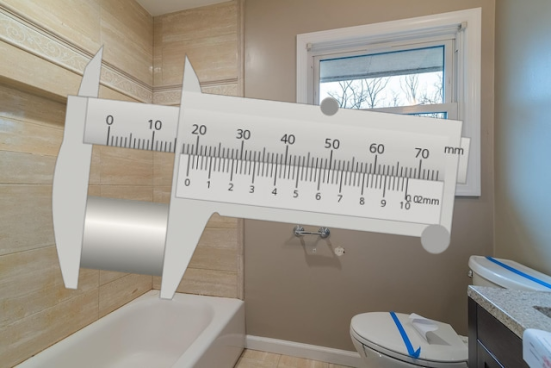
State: 18.5 mm
